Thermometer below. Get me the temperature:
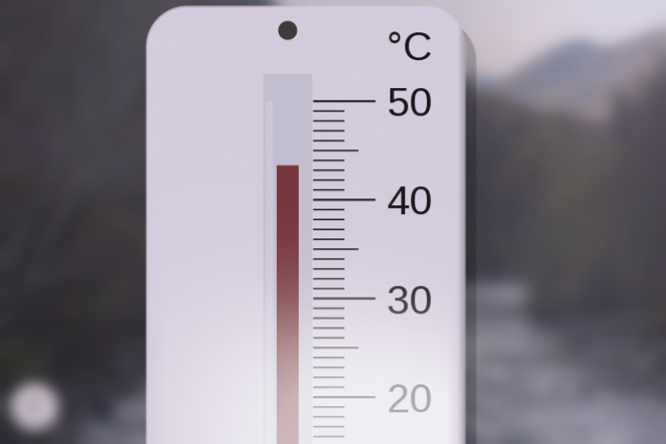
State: 43.5 °C
